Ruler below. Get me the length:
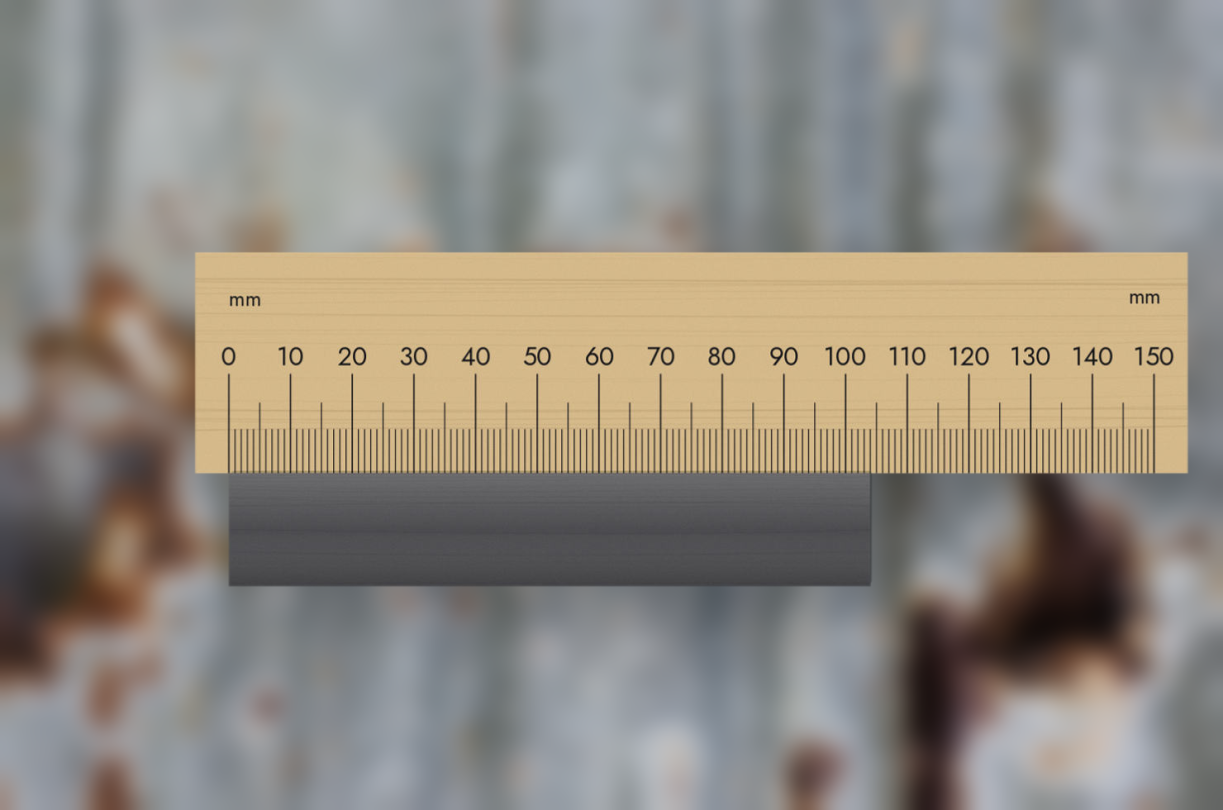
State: 104 mm
